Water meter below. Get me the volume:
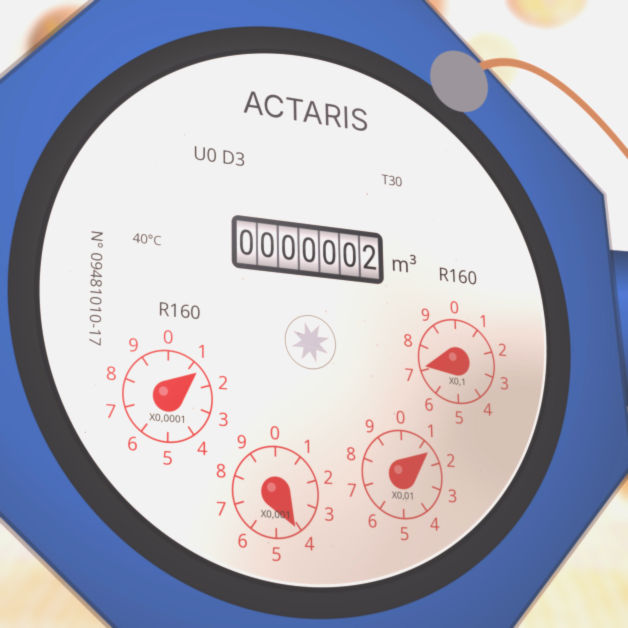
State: 2.7141 m³
